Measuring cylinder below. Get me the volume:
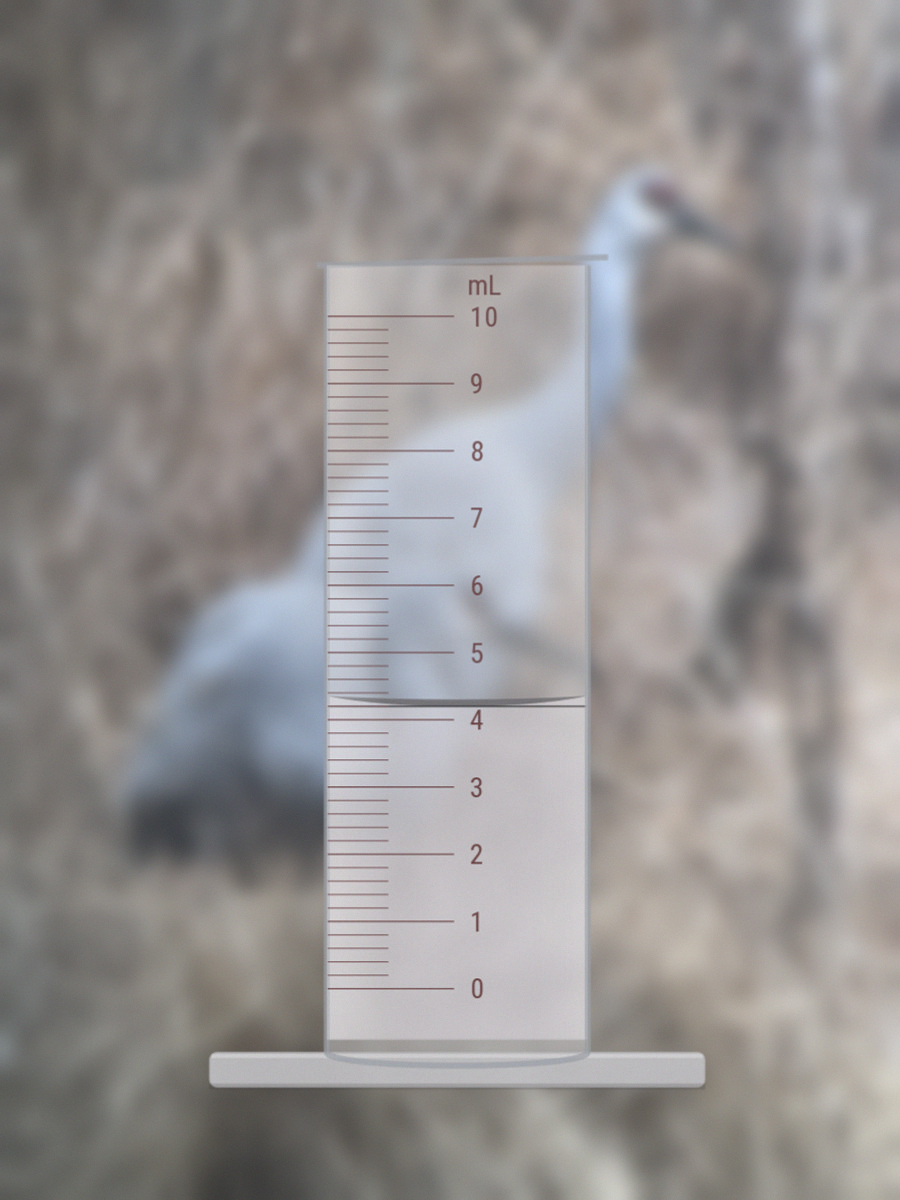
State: 4.2 mL
